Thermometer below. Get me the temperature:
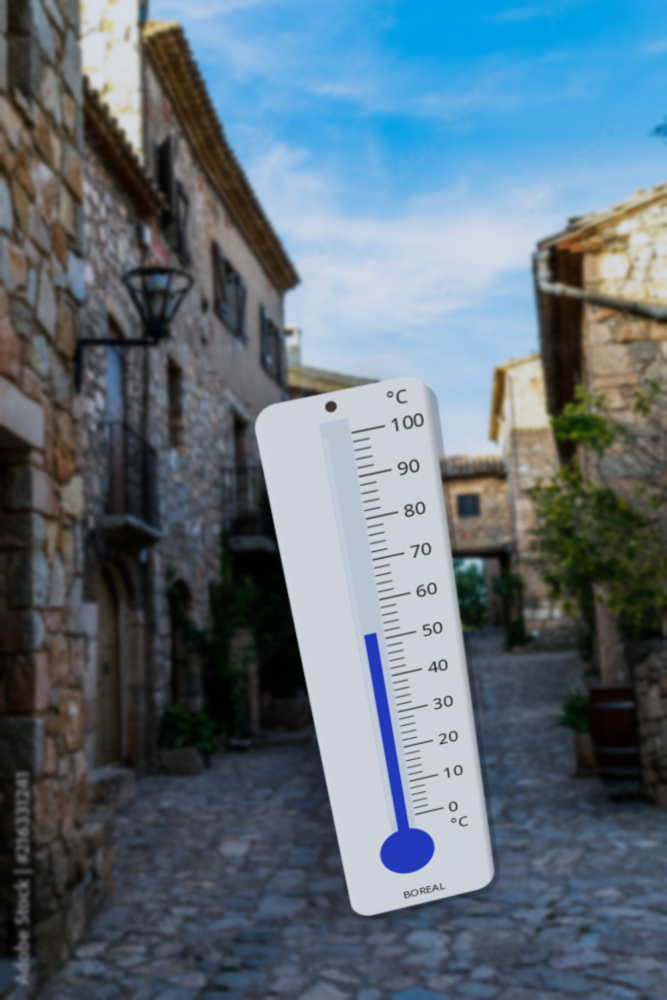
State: 52 °C
